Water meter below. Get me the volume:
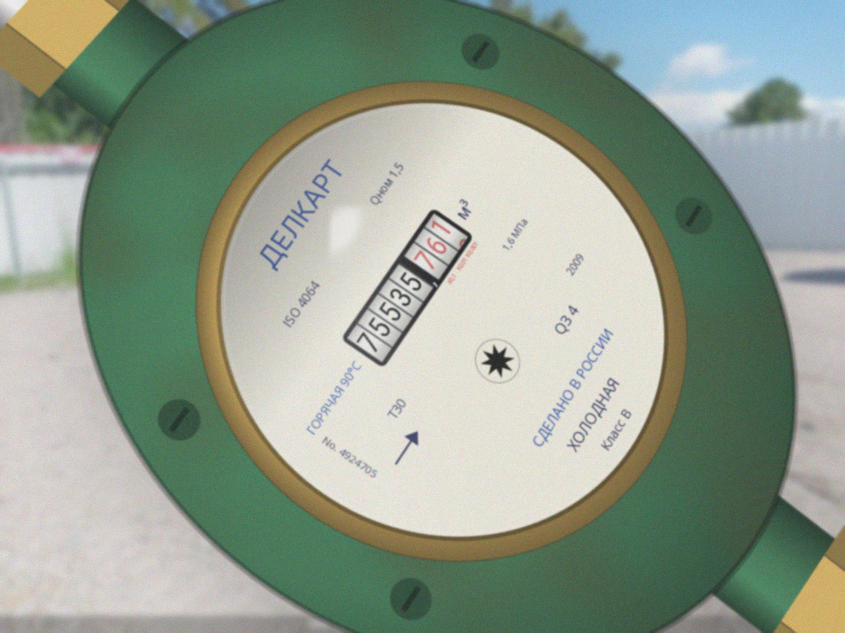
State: 75535.761 m³
